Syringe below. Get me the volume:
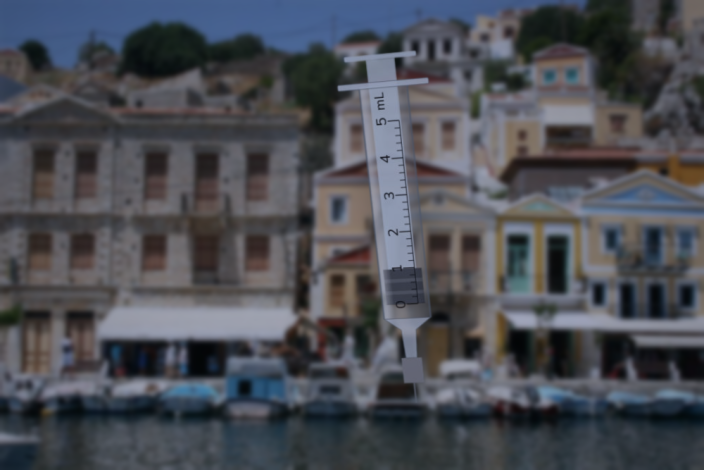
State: 0 mL
